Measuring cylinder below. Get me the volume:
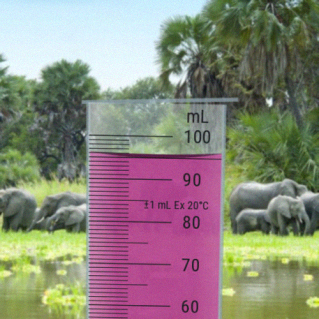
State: 95 mL
